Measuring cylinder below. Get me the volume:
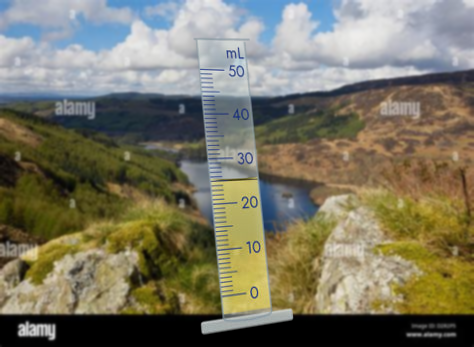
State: 25 mL
